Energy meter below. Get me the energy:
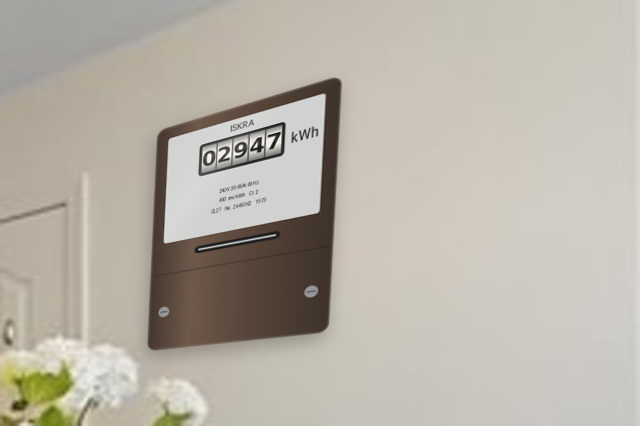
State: 2947 kWh
